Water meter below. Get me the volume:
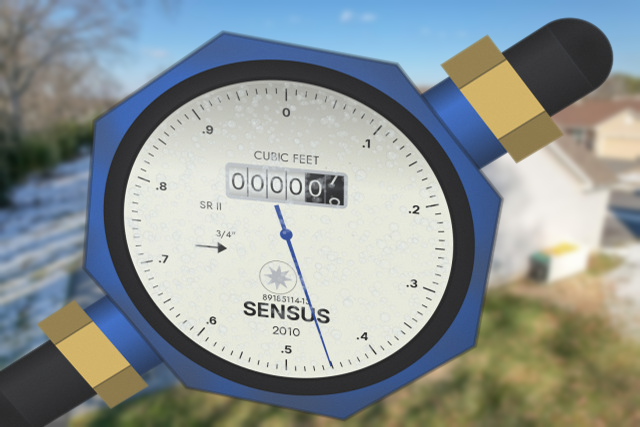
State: 7.45 ft³
